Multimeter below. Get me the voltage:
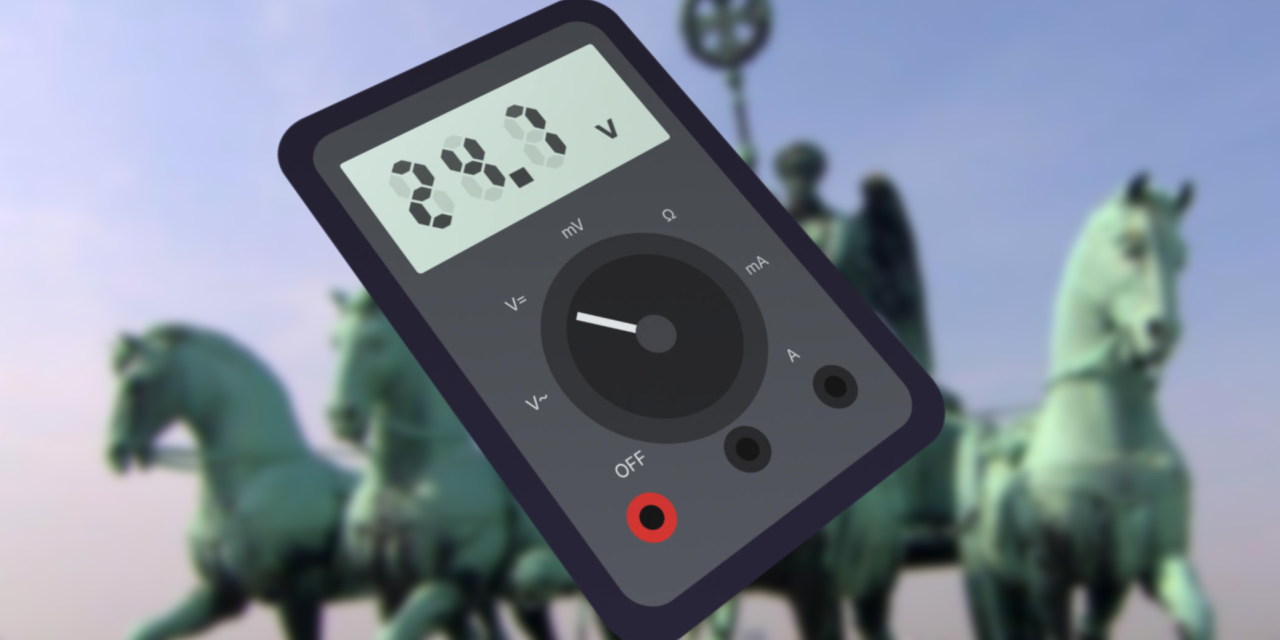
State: 24.7 V
